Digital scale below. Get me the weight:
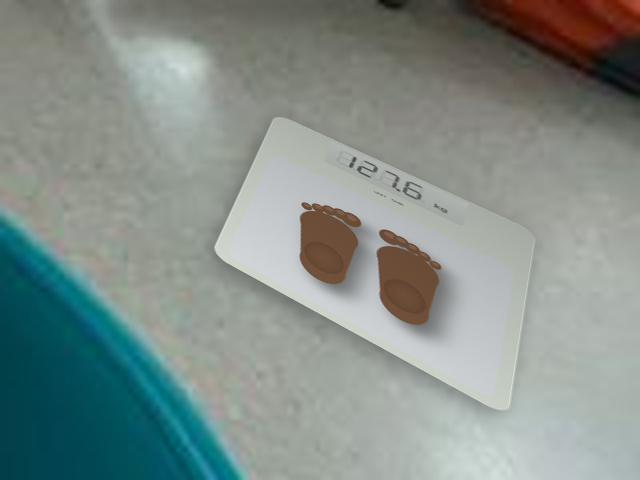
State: 127.6 kg
